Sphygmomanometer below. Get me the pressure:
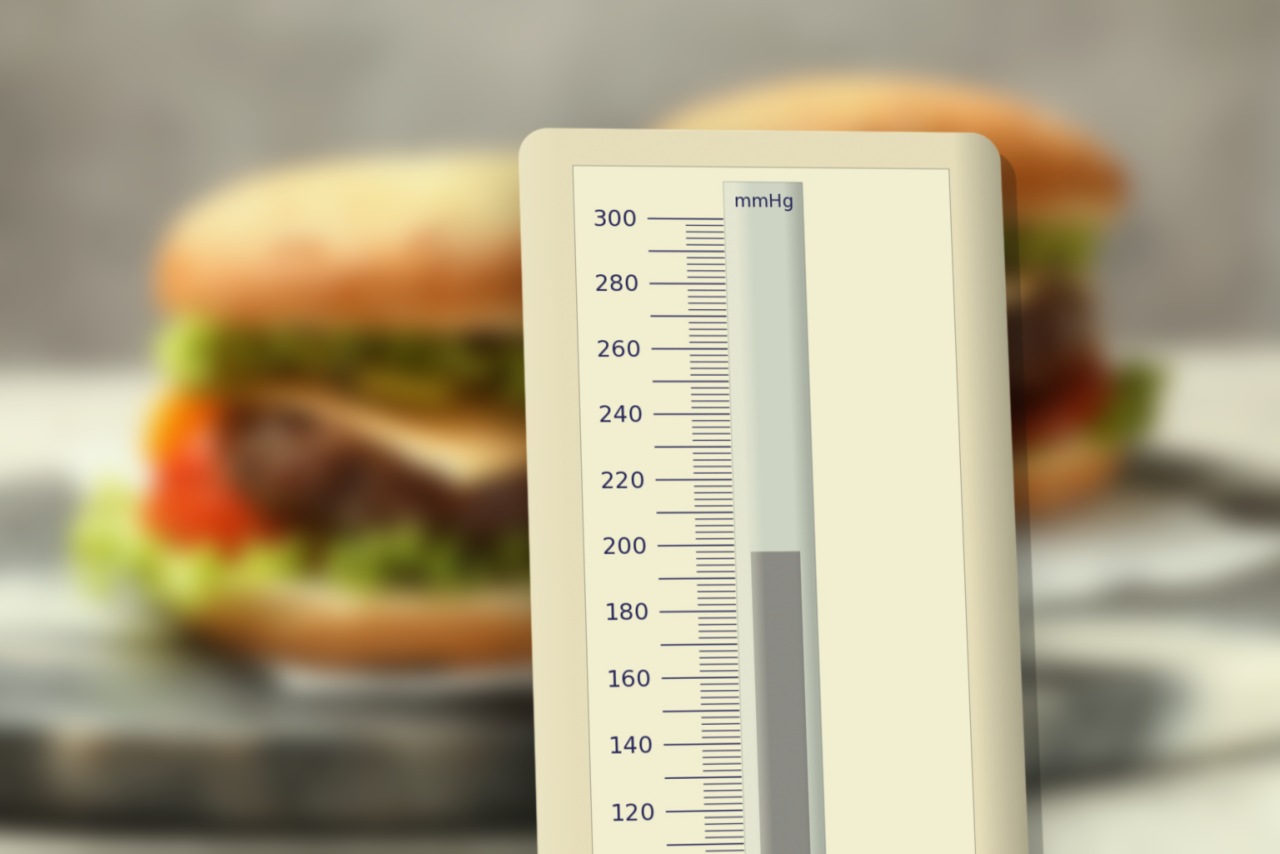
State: 198 mmHg
